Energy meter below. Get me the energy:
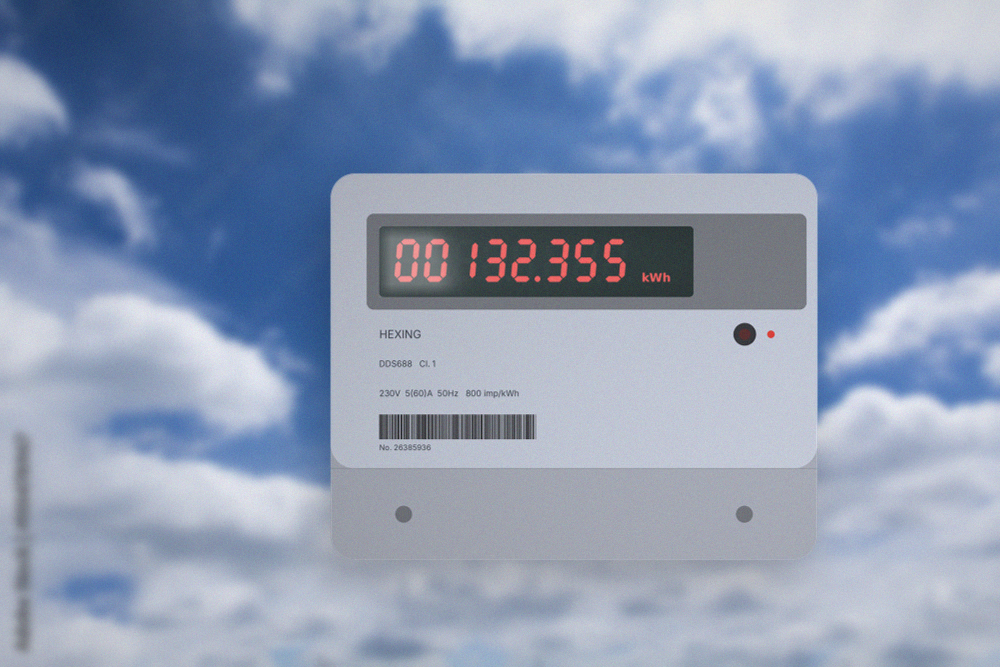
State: 132.355 kWh
